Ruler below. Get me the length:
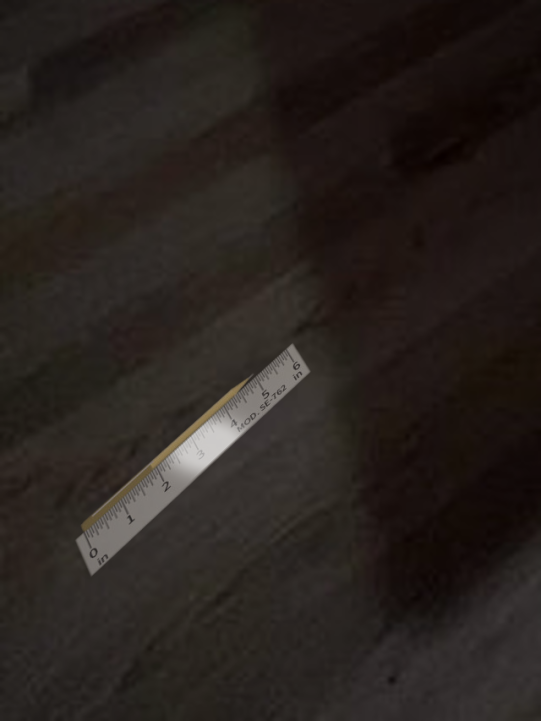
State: 5 in
